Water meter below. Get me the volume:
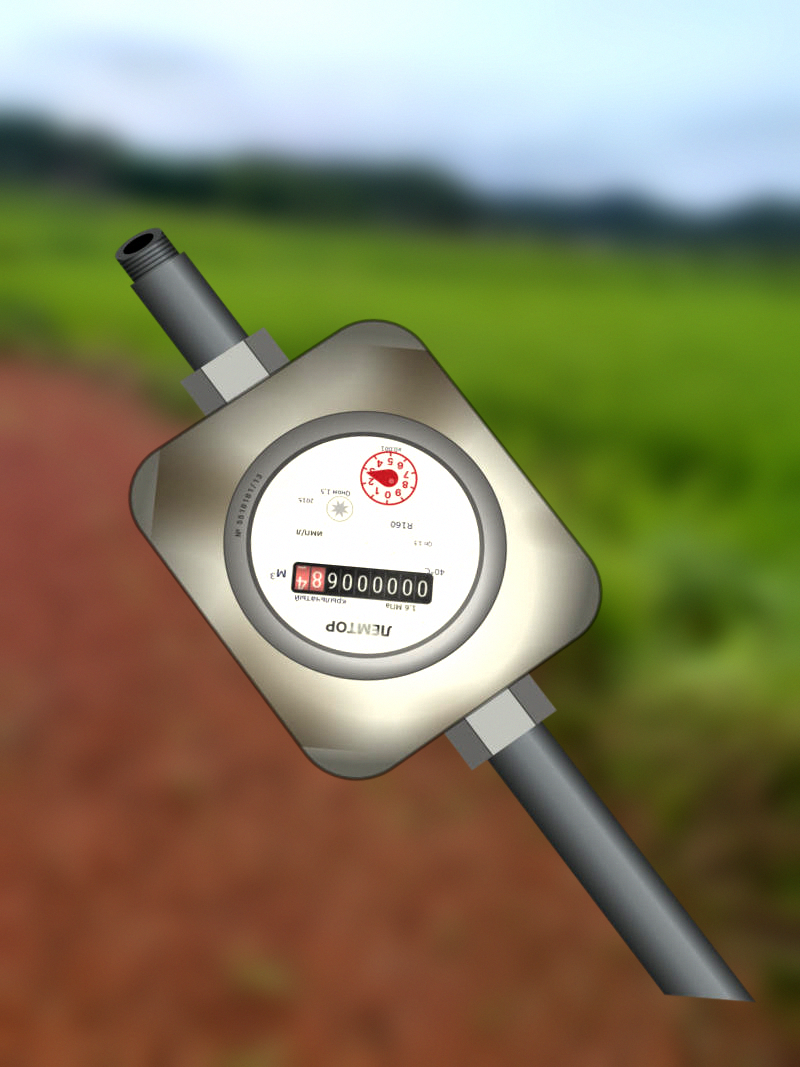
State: 6.842 m³
